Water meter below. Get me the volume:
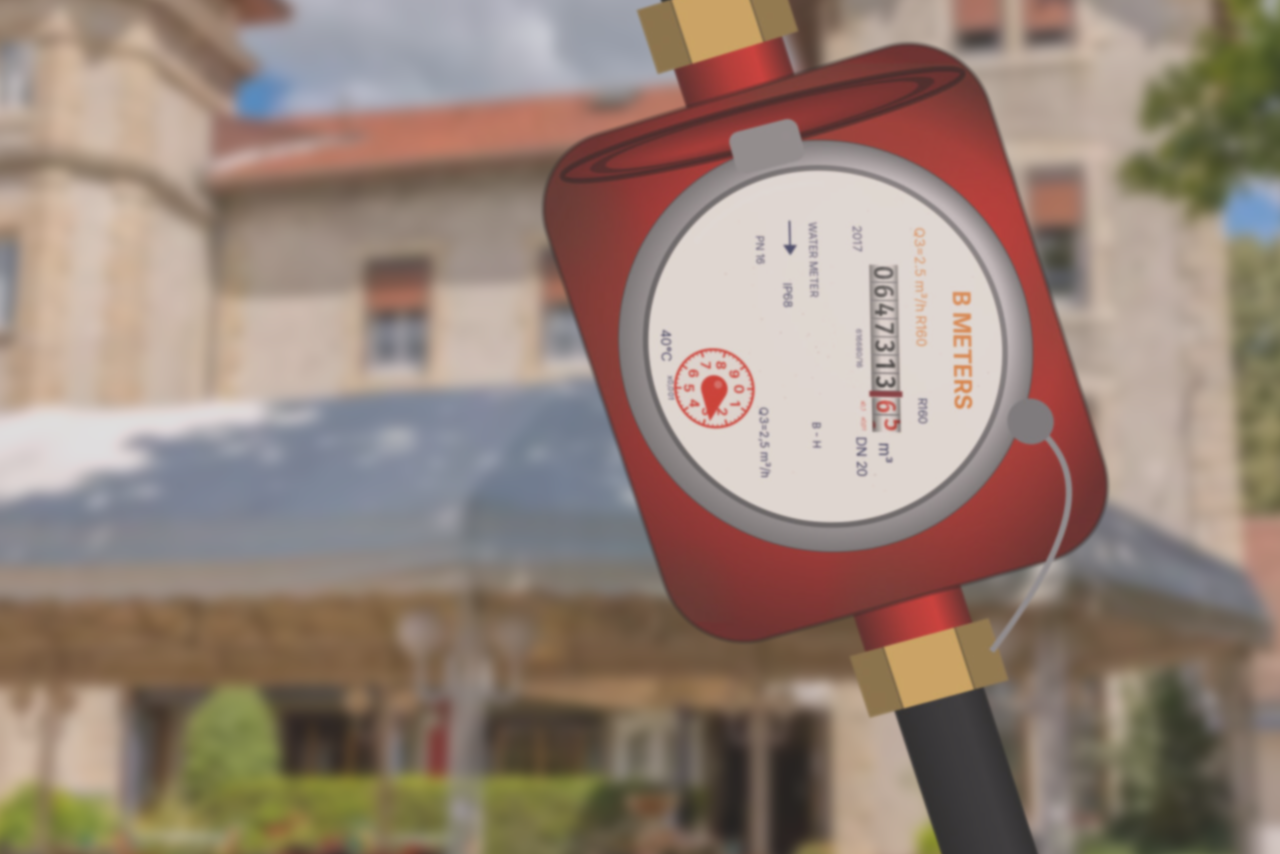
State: 647313.652 m³
